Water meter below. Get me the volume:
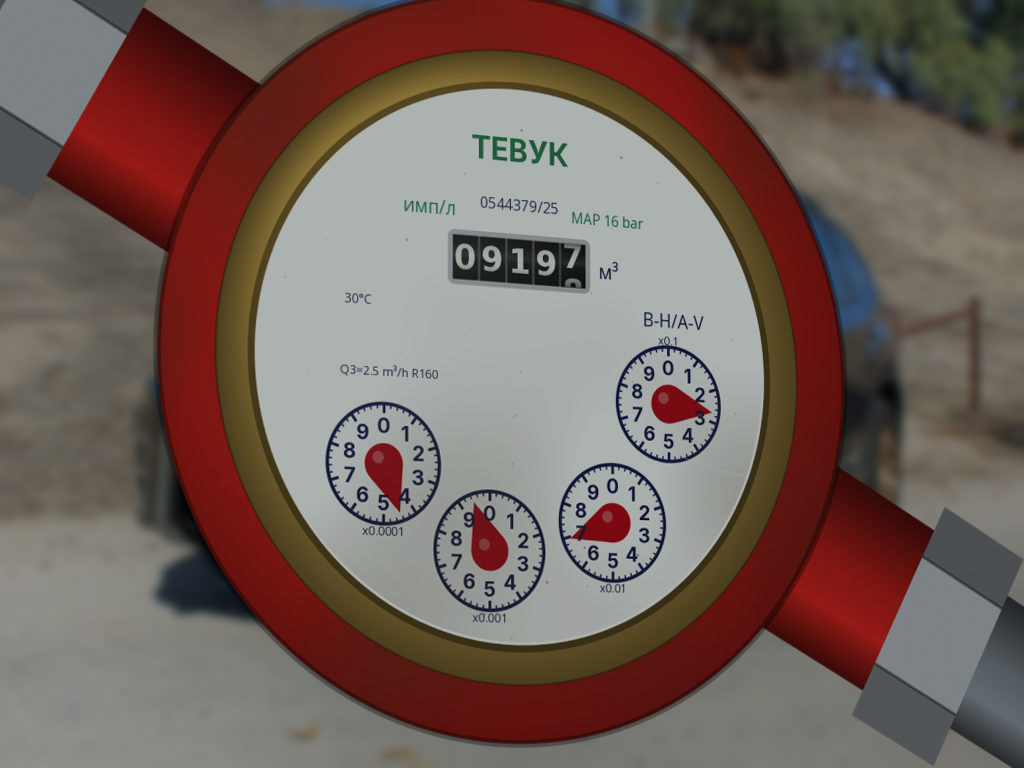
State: 9197.2694 m³
